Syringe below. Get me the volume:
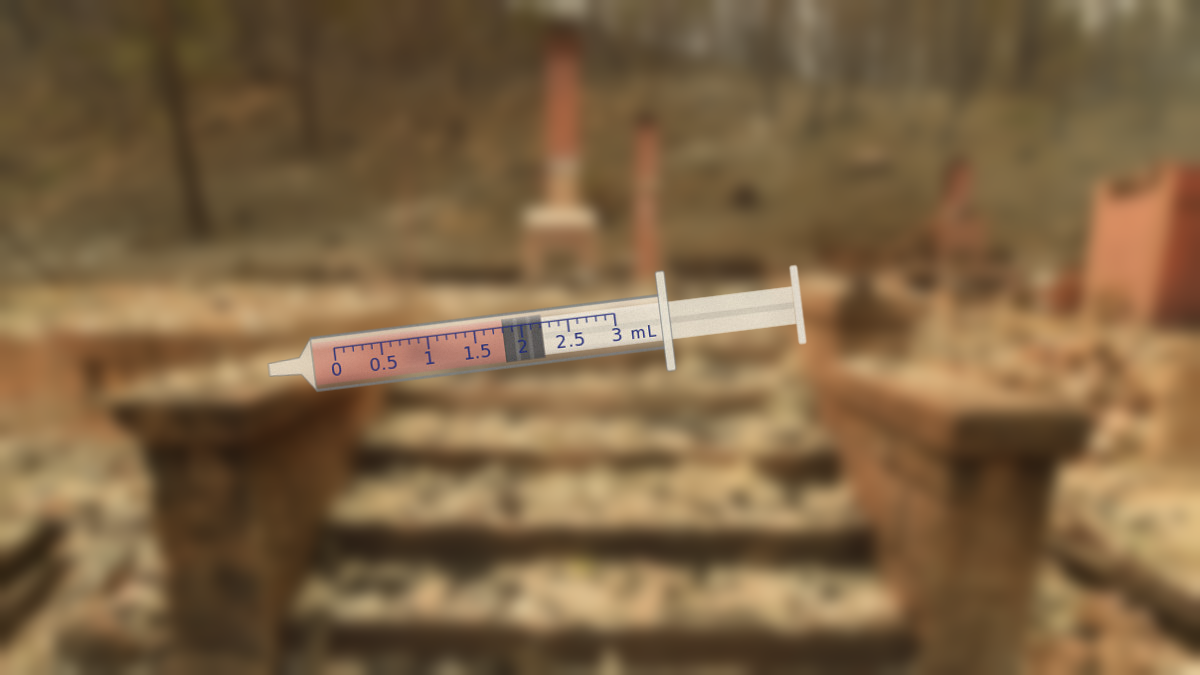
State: 1.8 mL
